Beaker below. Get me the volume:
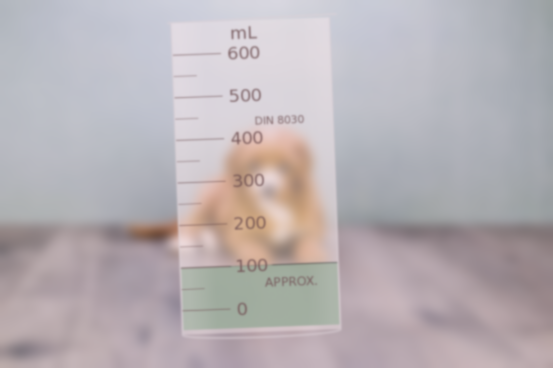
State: 100 mL
